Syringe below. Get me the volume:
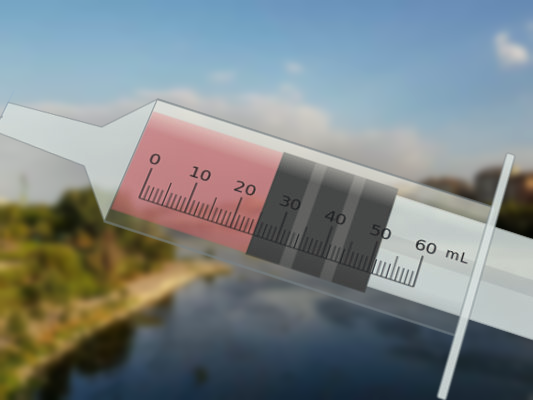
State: 25 mL
